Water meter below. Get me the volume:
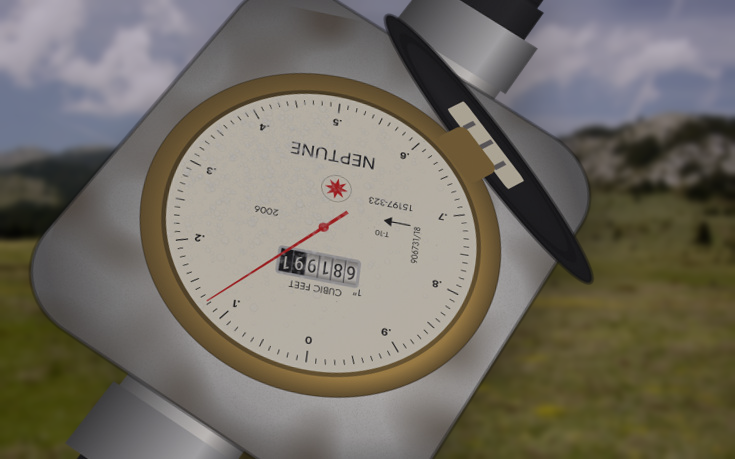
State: 681991.12 ft³
